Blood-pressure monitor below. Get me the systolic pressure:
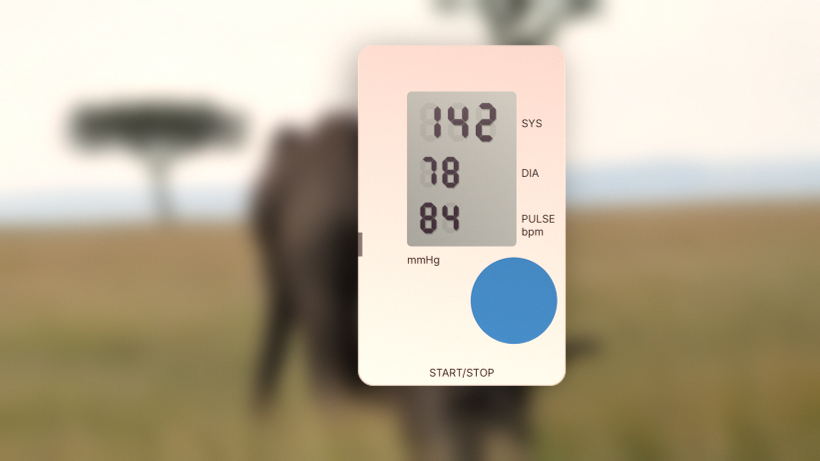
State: 142 mmHg
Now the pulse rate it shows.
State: 84 bpm
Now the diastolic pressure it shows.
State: 78 mmHg
